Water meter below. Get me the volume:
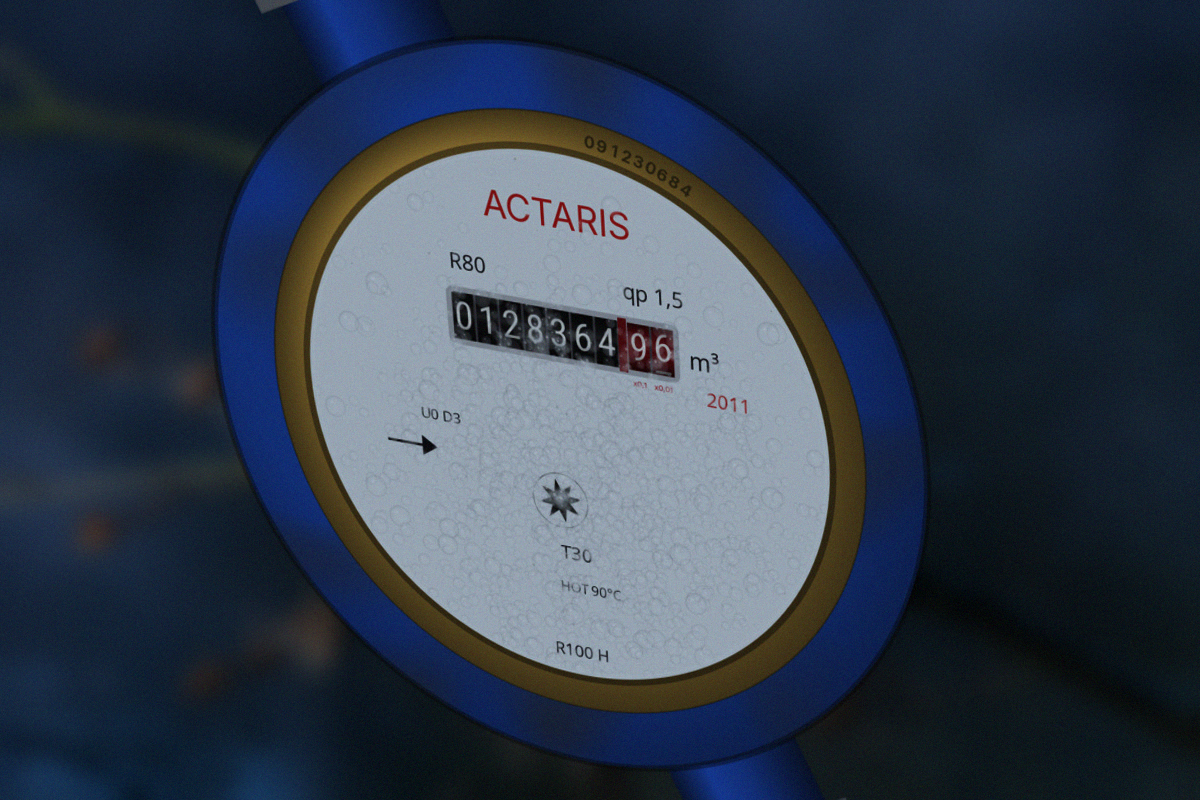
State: 128364.96 m³
